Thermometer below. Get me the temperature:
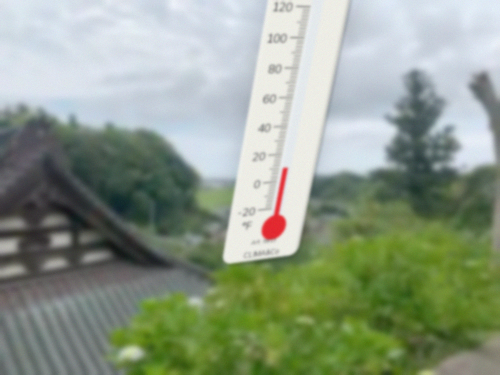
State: 10 °F
